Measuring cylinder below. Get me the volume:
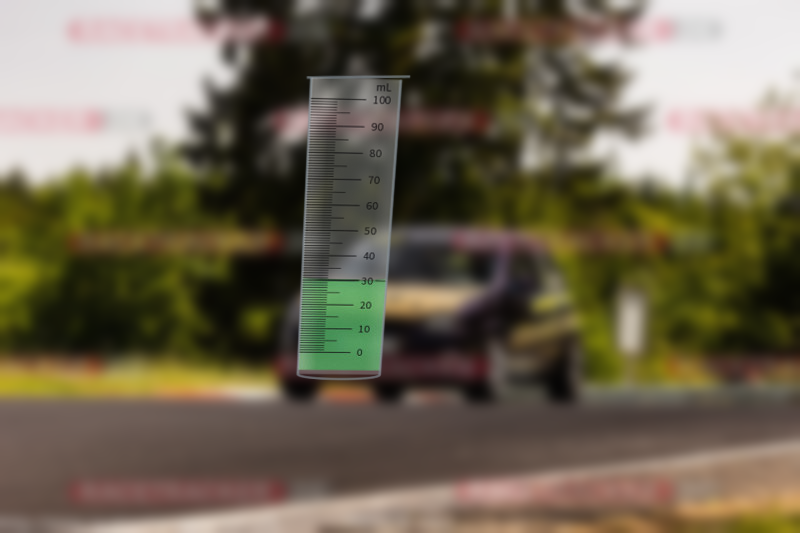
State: 30 mL
